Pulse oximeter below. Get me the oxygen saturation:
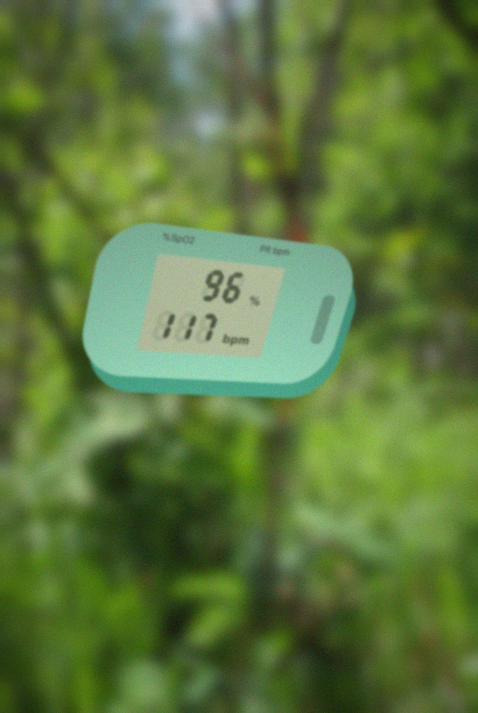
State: 96 %
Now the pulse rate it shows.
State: 117 bpm
